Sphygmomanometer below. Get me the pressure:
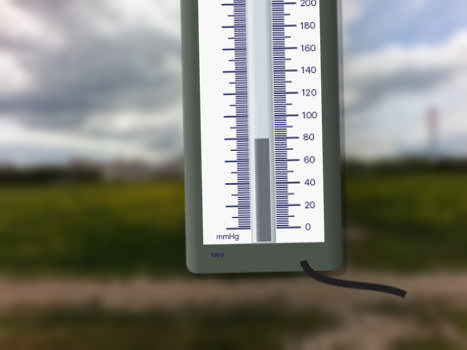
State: 80 mmHg
